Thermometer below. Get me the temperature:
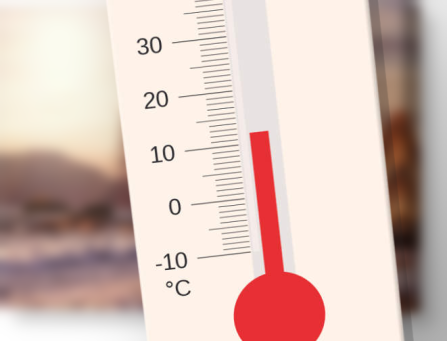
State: 12 °C
